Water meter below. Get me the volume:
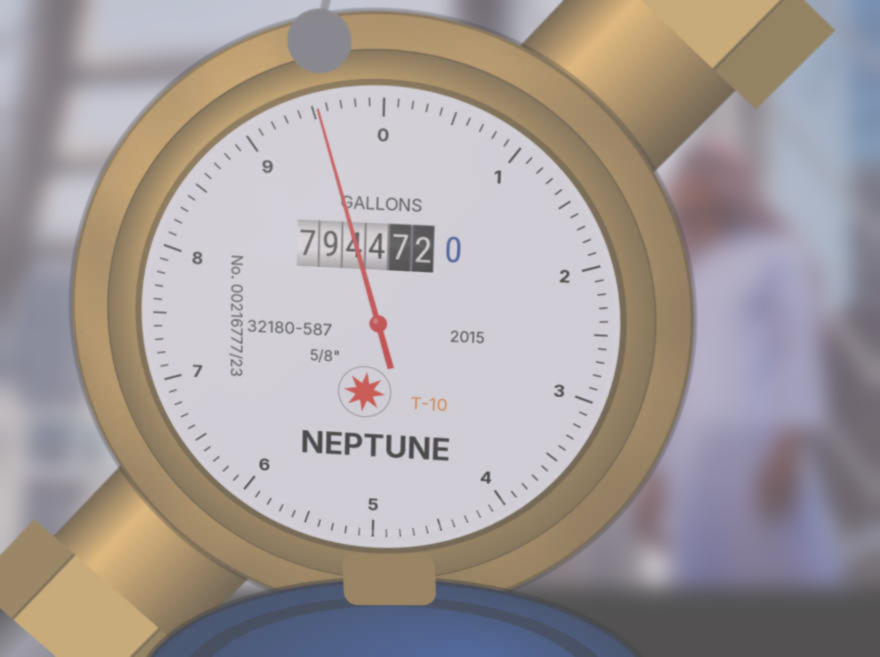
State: 7944719.5 gal
